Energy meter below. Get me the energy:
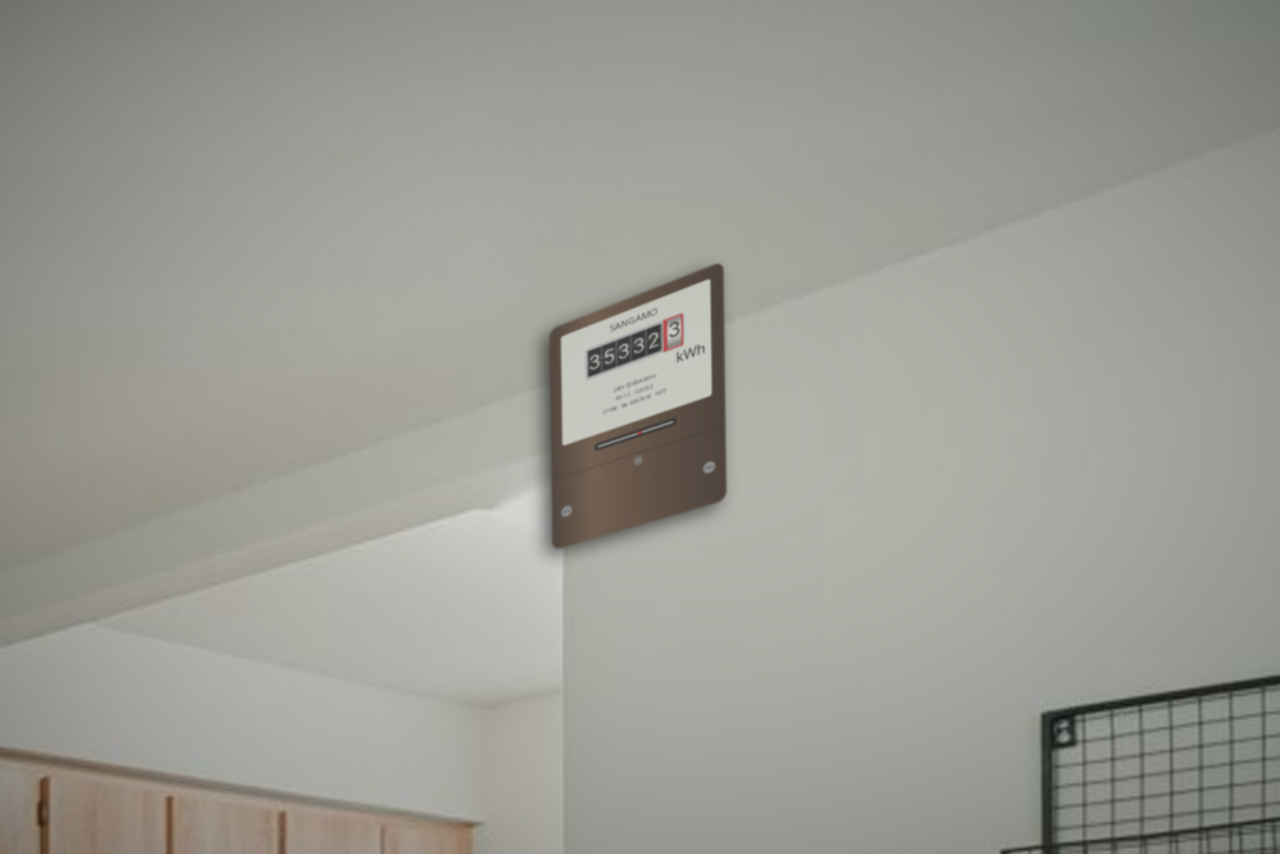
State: 35332.3 kWh
